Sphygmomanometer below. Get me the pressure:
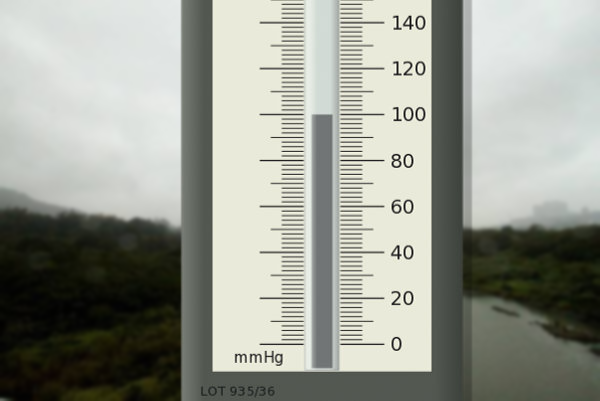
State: 100 mmHg
